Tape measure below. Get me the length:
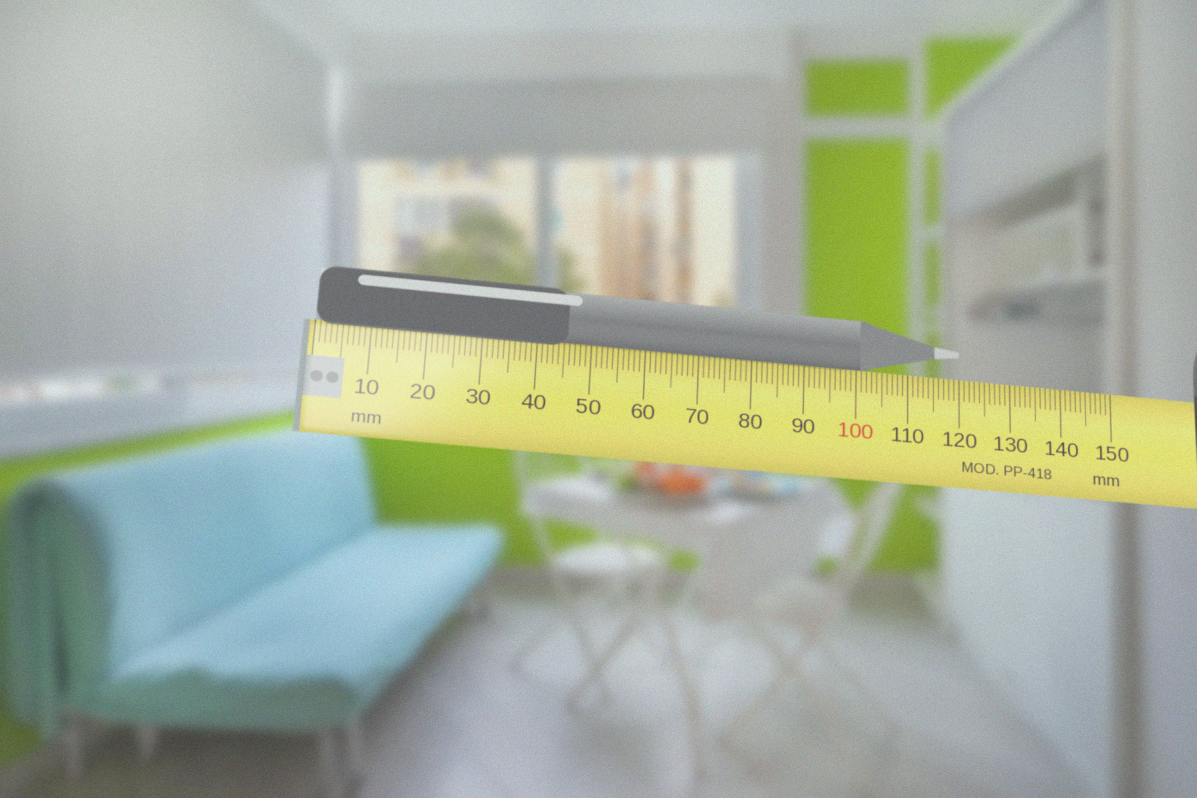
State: 120 mm
